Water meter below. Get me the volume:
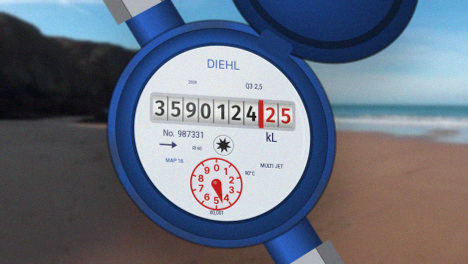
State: 3590124.254 kL
